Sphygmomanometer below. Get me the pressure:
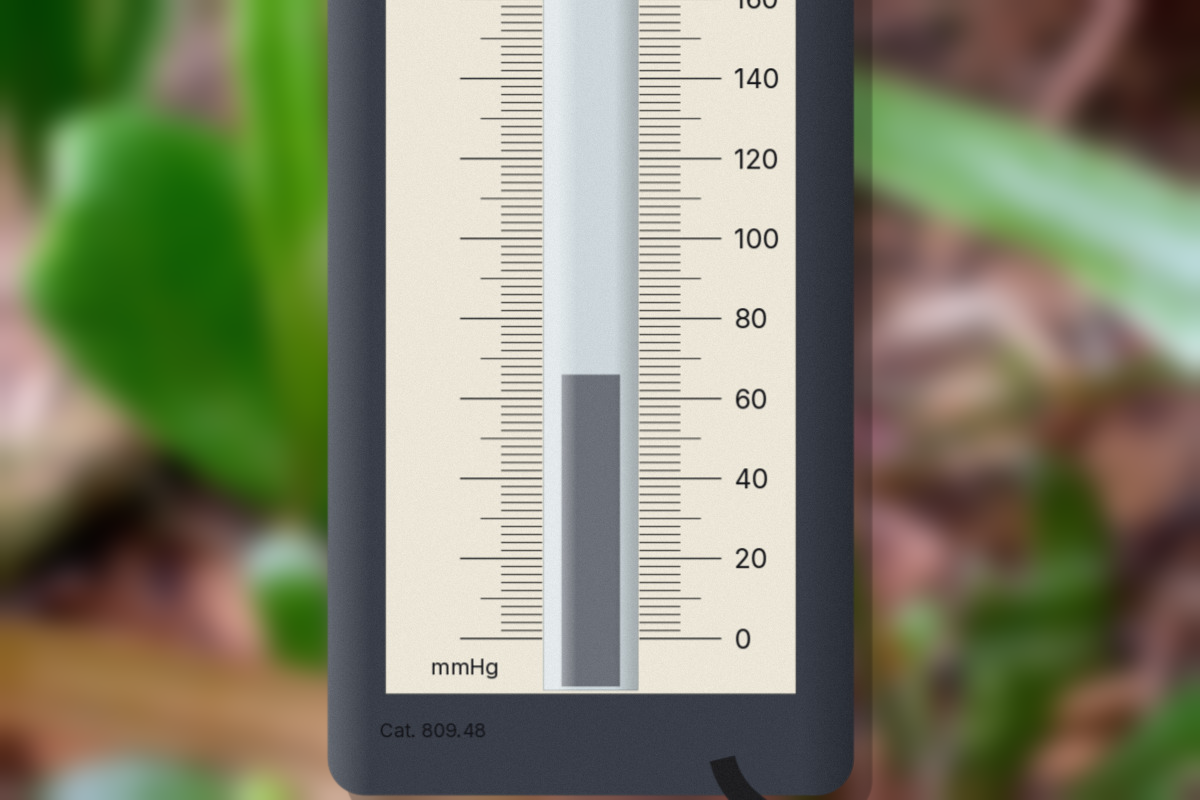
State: 66 mmHg
